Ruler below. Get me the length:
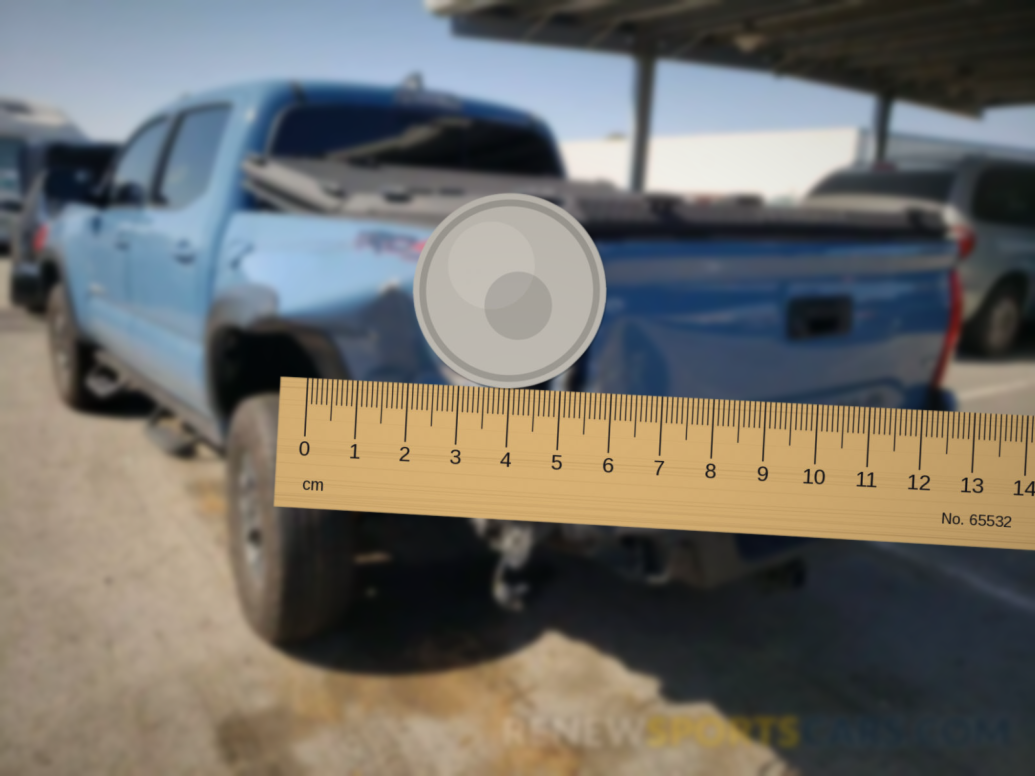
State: 3.8 cm
